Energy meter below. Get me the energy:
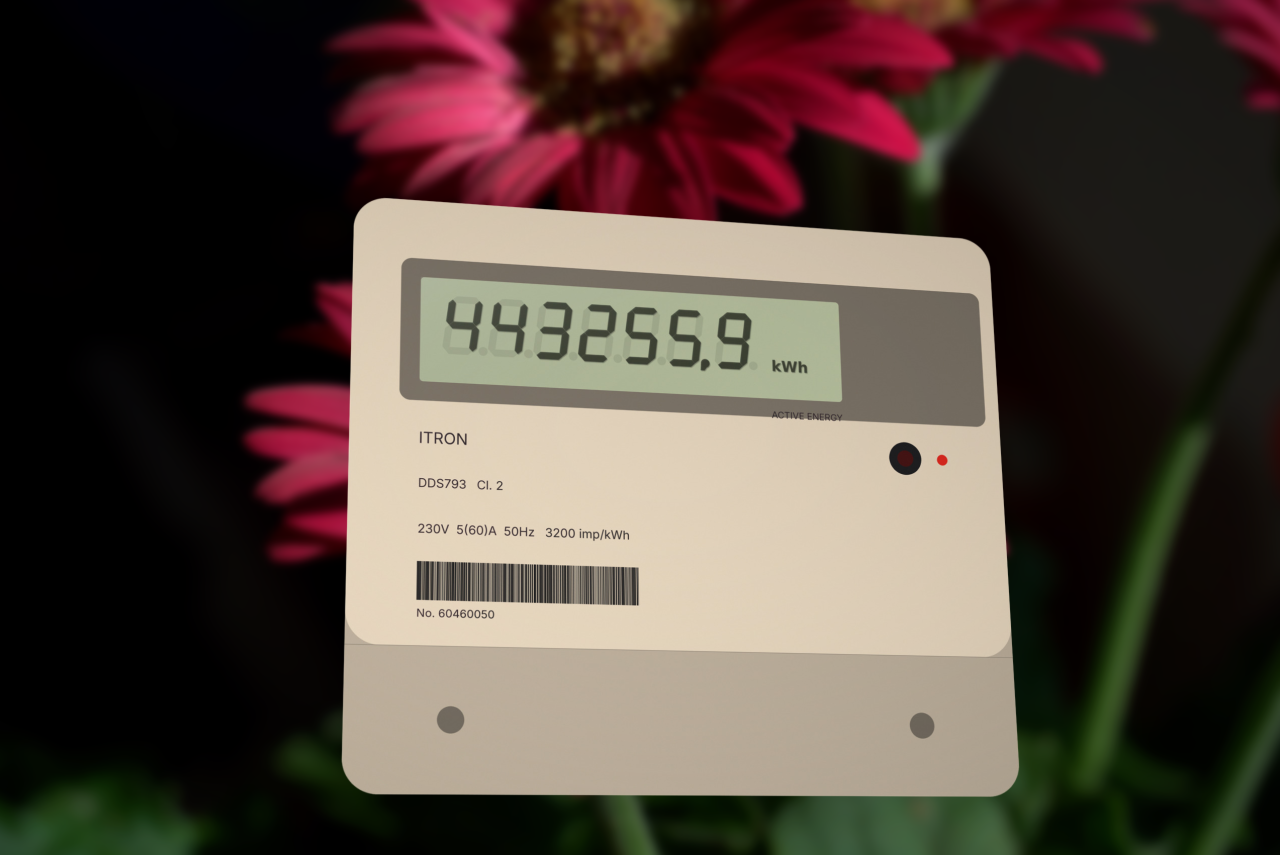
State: 443255.9 kWh
